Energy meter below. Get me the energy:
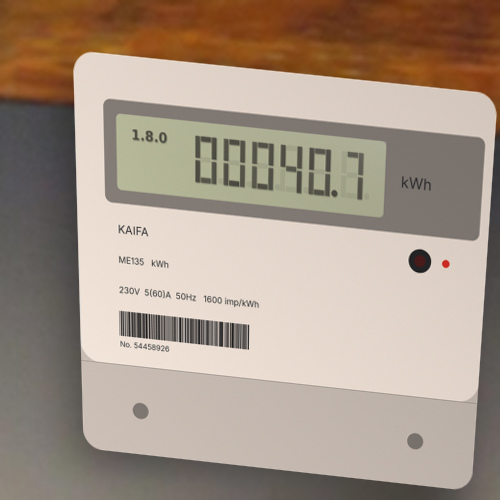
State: 40.7 kWh
